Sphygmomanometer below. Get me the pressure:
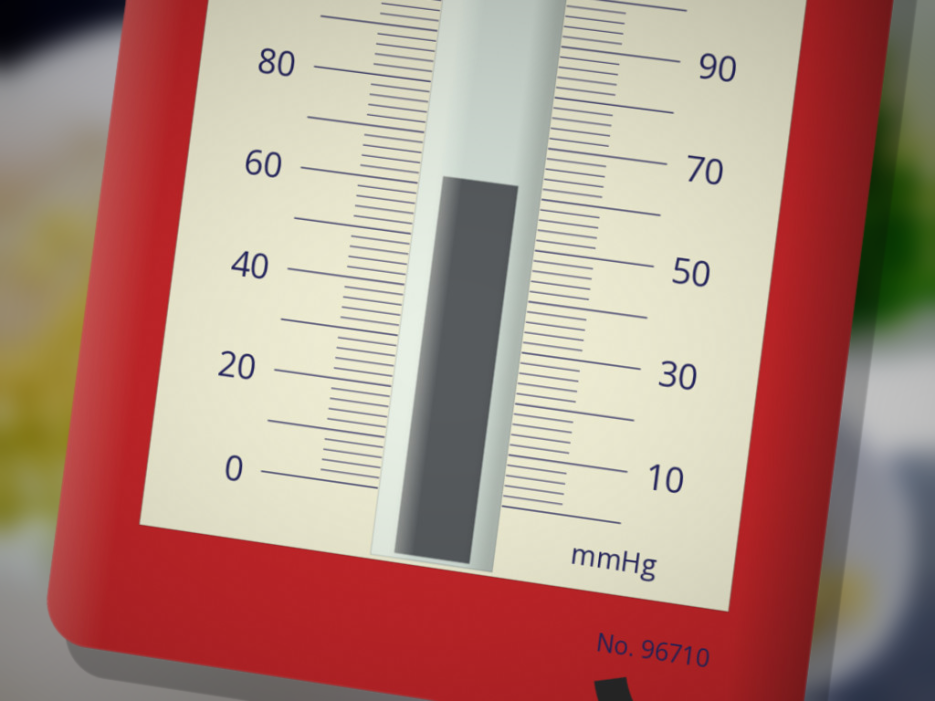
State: 62 mmHg
